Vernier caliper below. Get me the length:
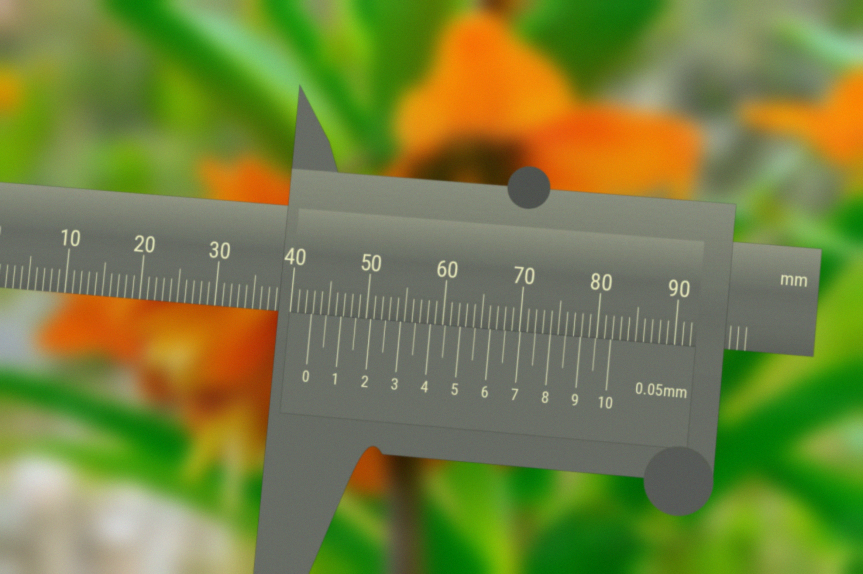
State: 42.8 mm
